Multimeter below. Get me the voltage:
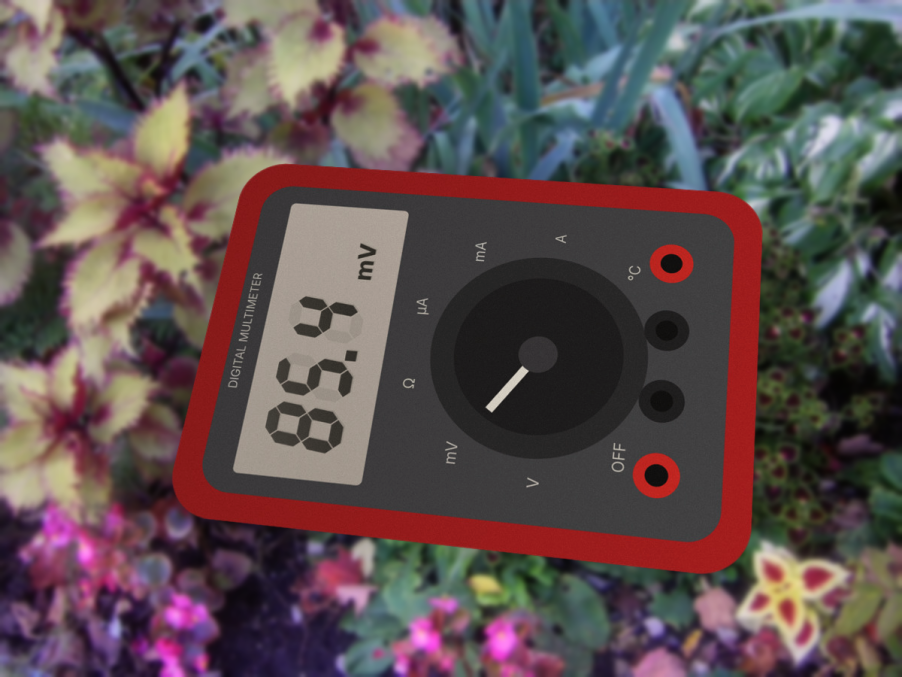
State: 85.4 mV
